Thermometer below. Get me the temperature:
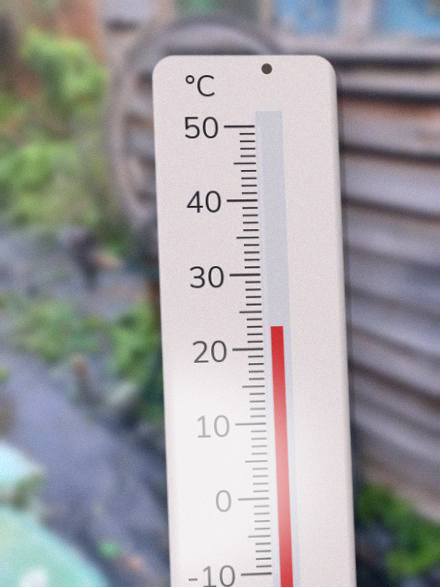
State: 23 °C
